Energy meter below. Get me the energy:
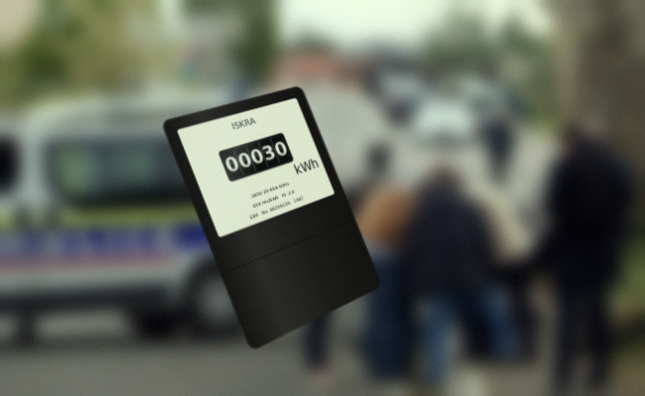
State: 30 kWh
